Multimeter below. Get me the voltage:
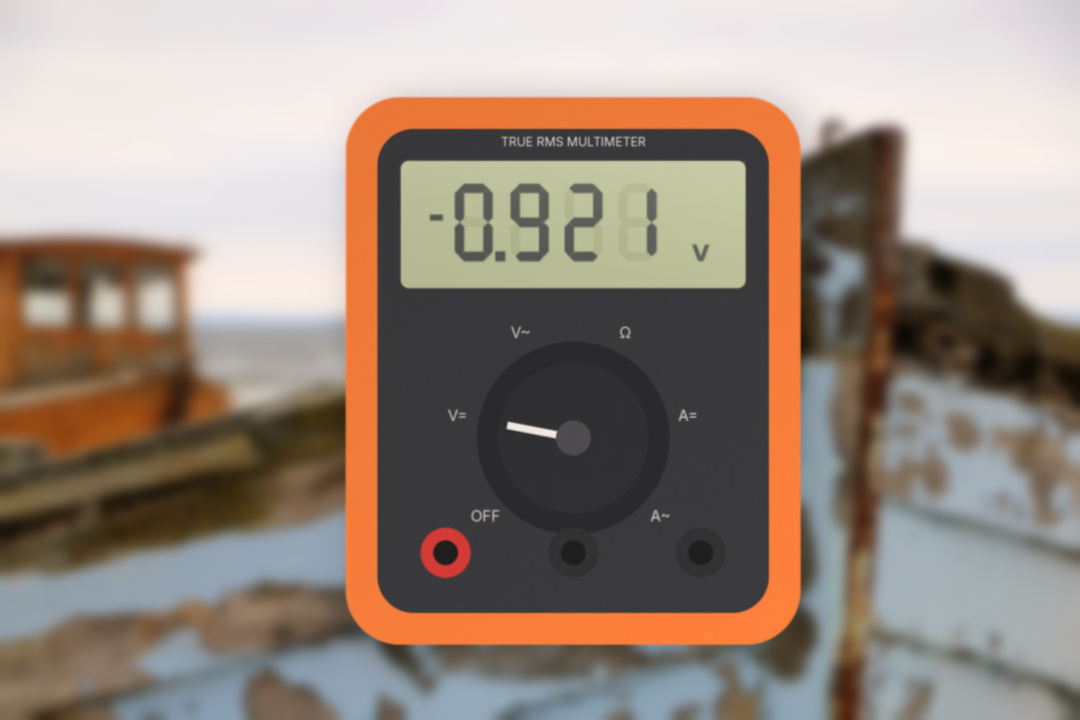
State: -0.921 V
